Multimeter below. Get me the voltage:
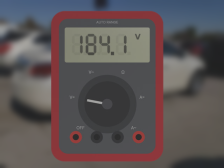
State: 184.1 V
